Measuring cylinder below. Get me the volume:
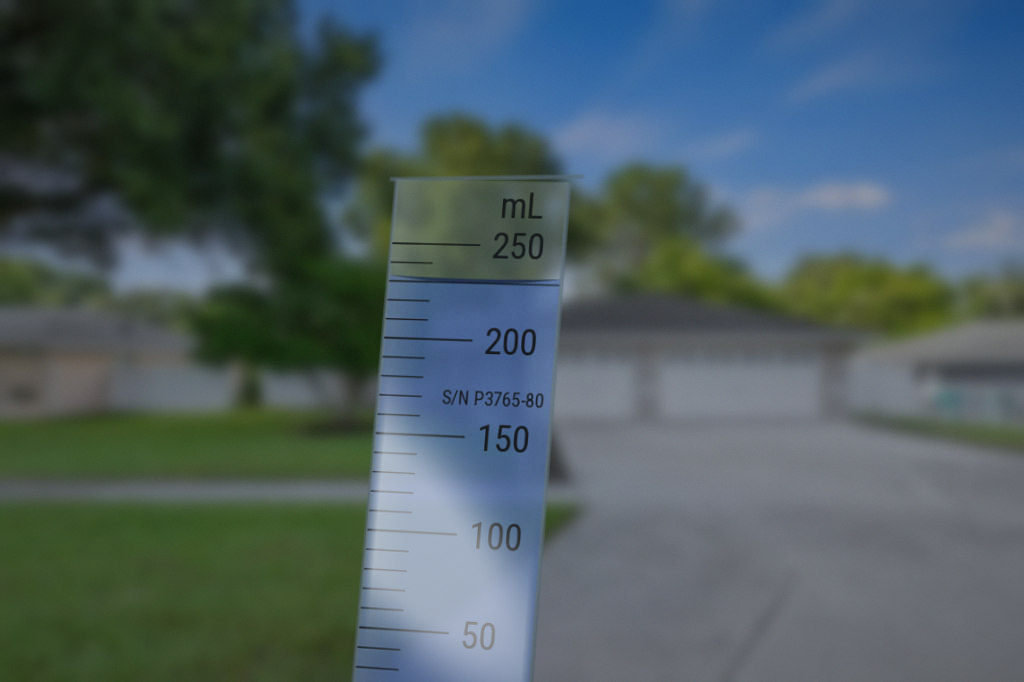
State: 230 mL
